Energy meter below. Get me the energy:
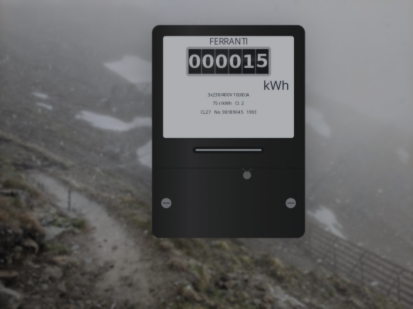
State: 15 kWh
